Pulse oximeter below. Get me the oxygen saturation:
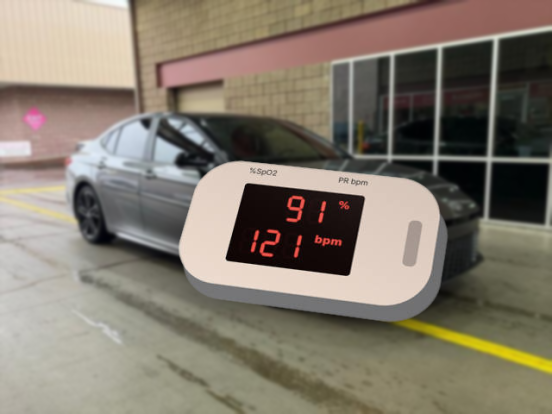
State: 91 %
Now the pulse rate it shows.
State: 121 bpm
